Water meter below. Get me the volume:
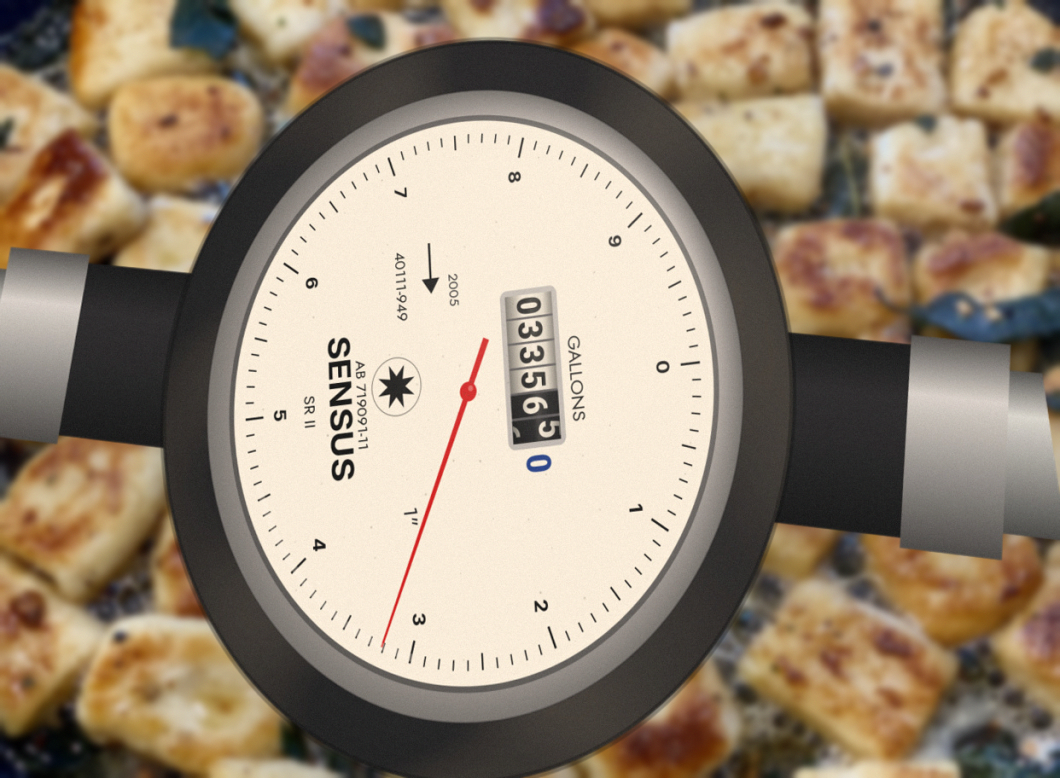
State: 335653.2 gal
